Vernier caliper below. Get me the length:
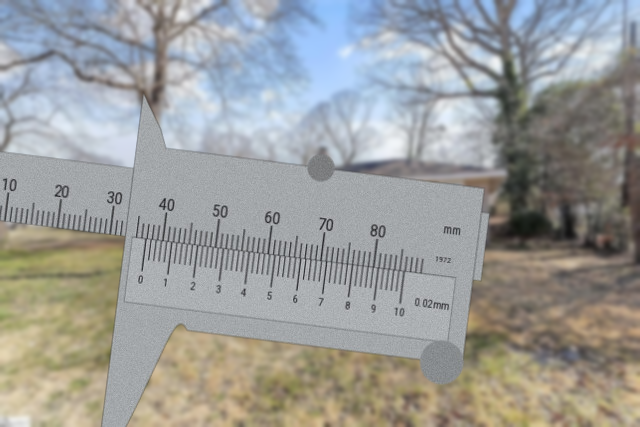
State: 36.8 mm
